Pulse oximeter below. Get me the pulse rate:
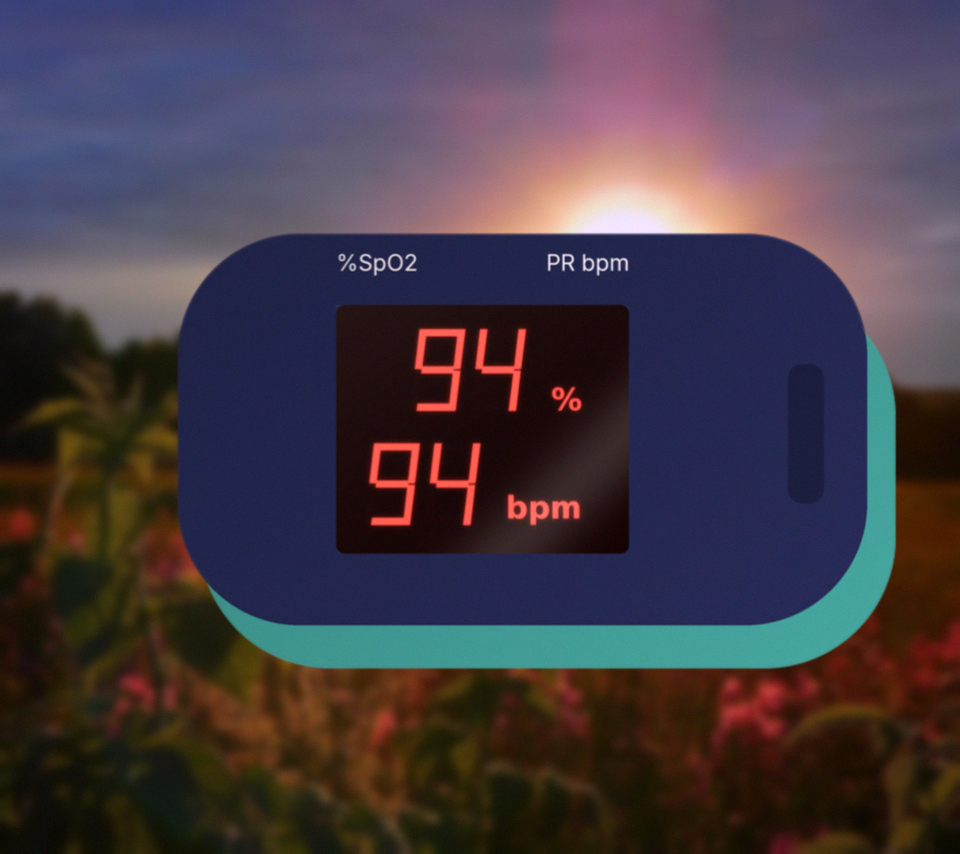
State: 94 bpm
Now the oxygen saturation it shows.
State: 94 %
